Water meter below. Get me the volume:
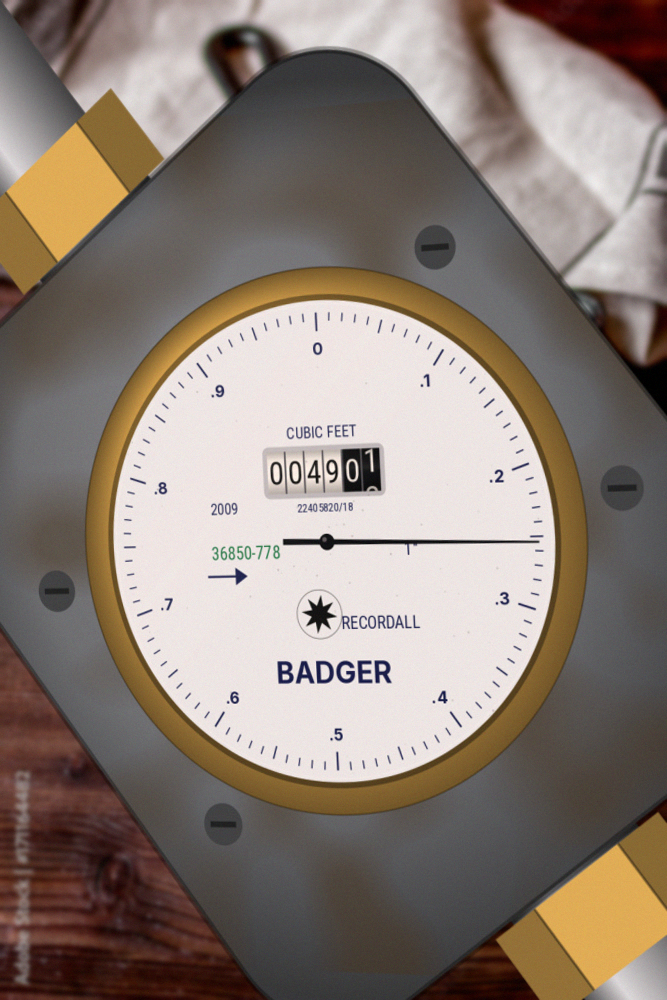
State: 4901.25 ft³
